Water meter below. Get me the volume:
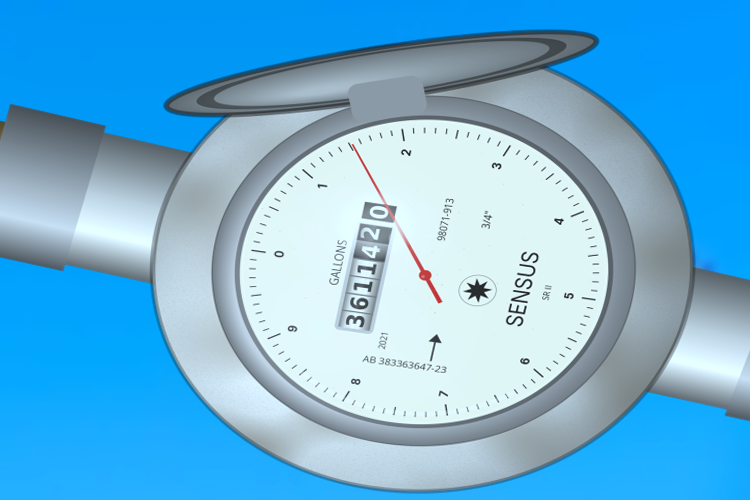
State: 3611421.5 gal
